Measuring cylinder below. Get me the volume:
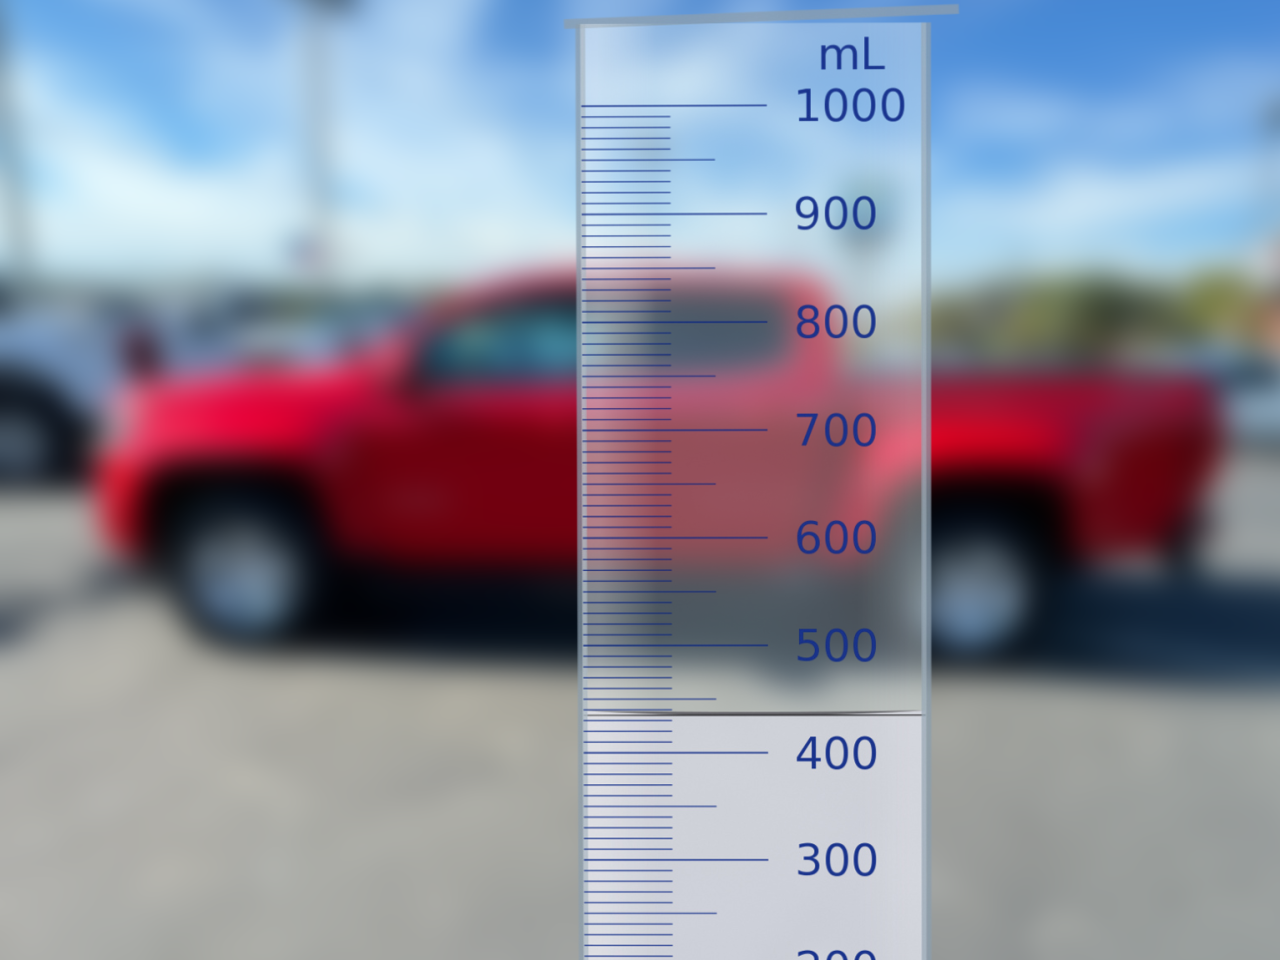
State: 435 mL
